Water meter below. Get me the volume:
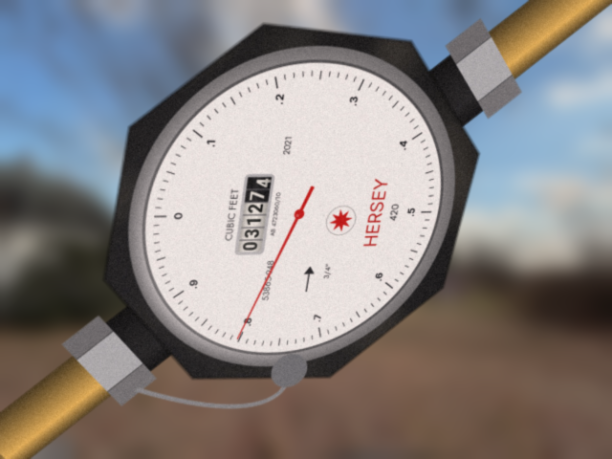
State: 31273.80 ft³
